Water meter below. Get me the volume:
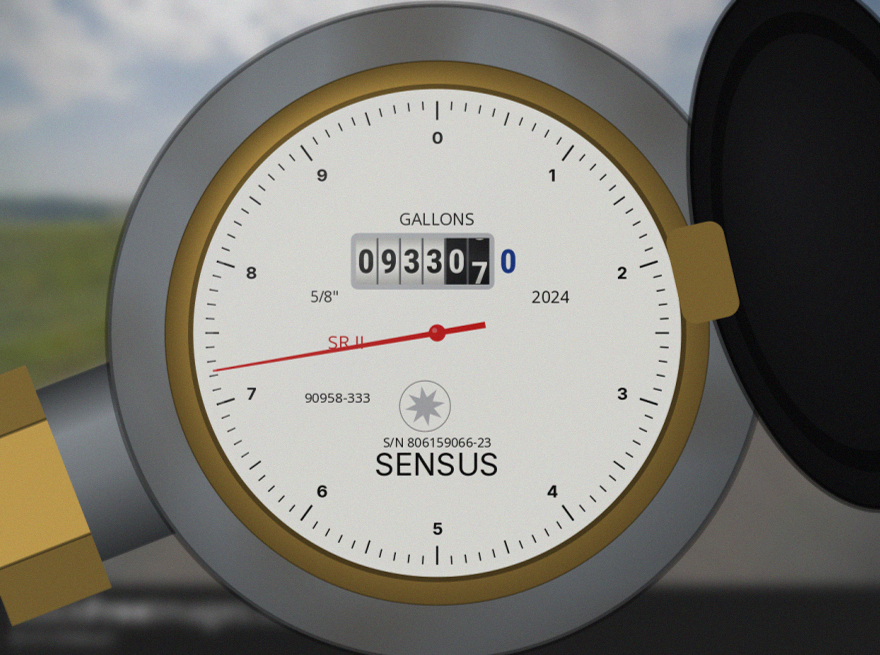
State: 933067.2 gal
